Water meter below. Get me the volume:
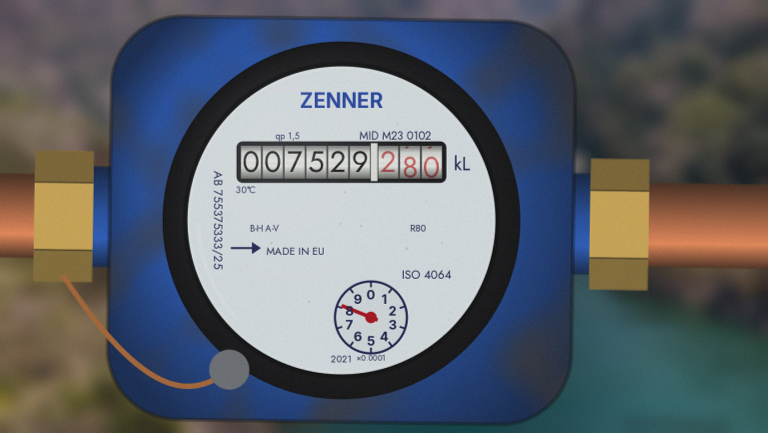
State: 7529.2798 kL
